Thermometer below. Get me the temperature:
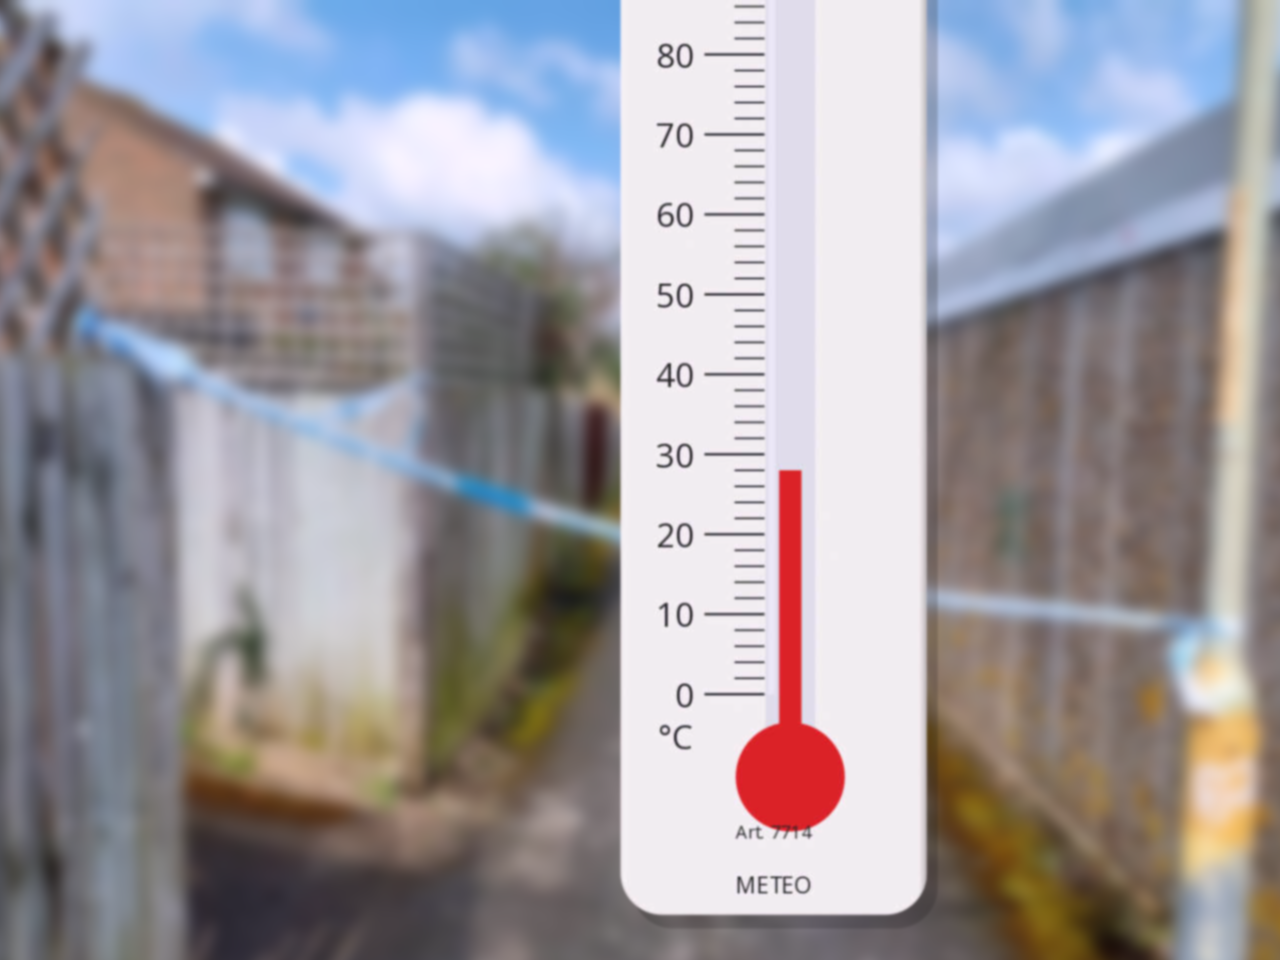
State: 28 °C
